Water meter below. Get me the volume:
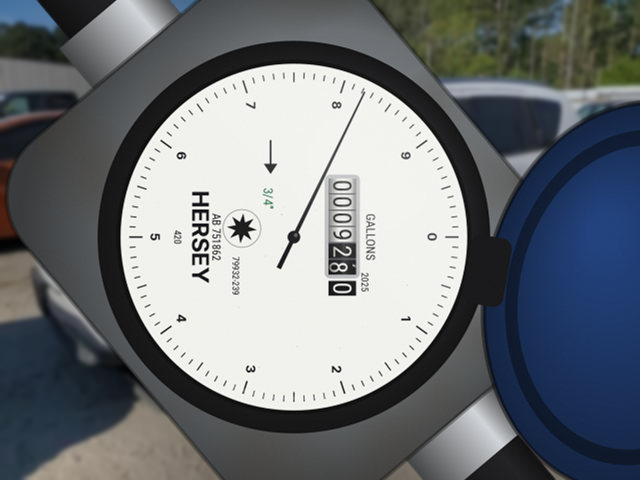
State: 9278.2 gal
